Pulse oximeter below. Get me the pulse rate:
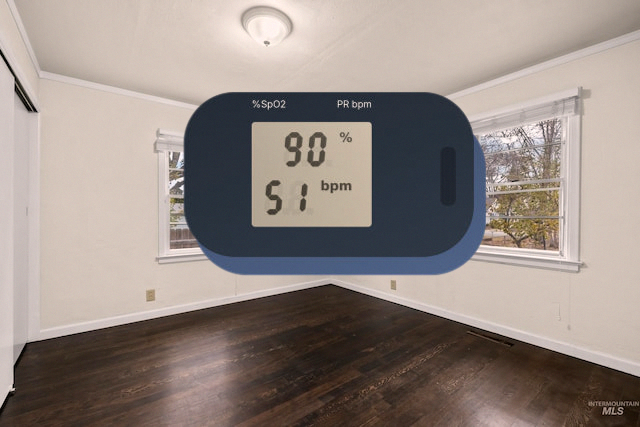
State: 51 bpm
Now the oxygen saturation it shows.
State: 90 %
